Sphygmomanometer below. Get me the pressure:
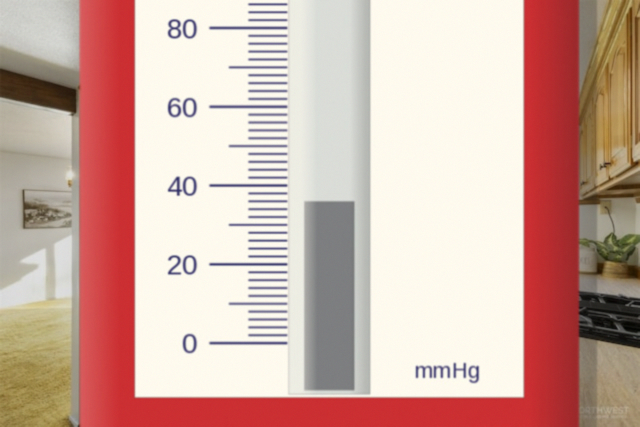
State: 36 mmHg
